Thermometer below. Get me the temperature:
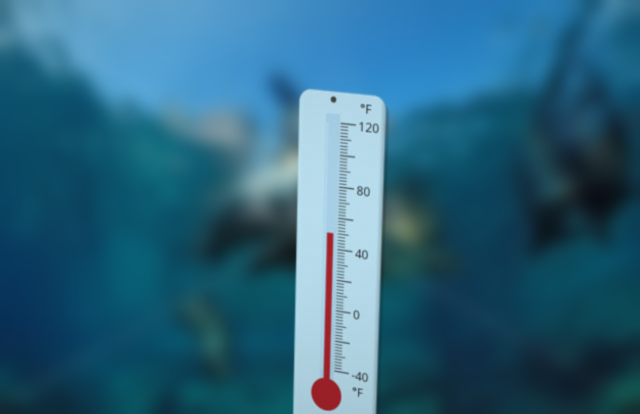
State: 50 °F
